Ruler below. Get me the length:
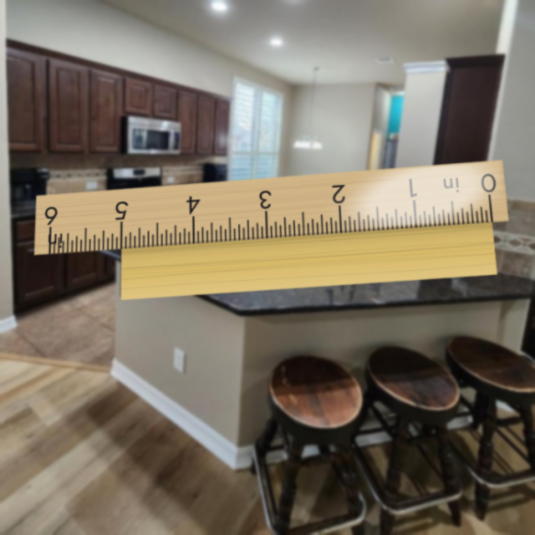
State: 5 in
